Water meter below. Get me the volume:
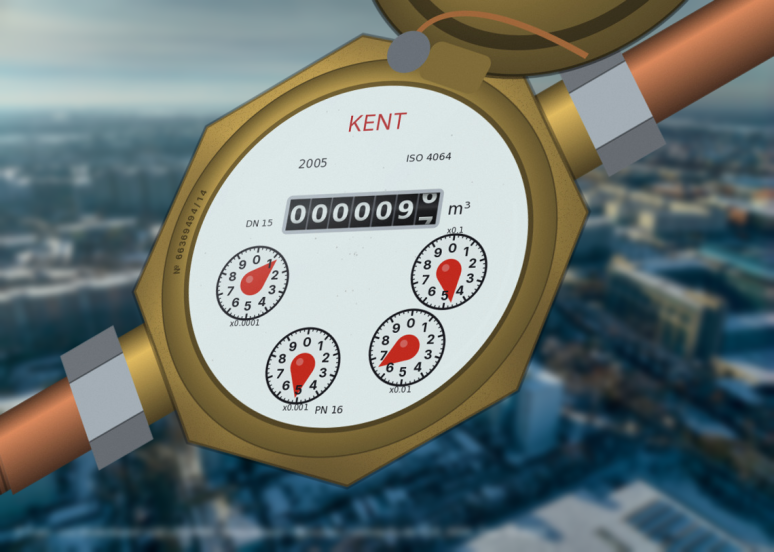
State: 96.4651 m³
